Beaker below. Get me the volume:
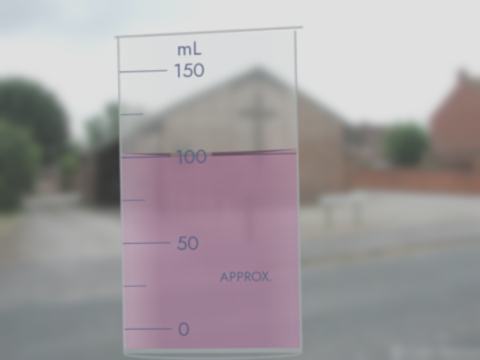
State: 100 mL
